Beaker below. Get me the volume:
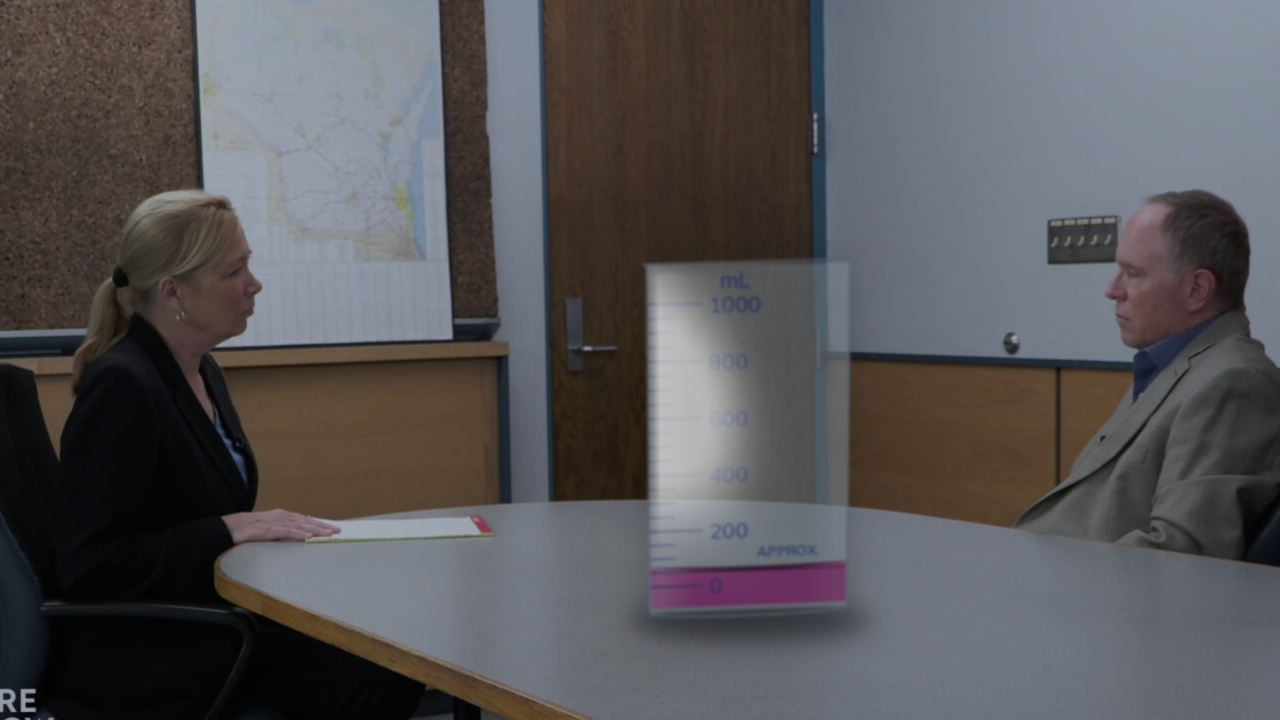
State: 50 mL
